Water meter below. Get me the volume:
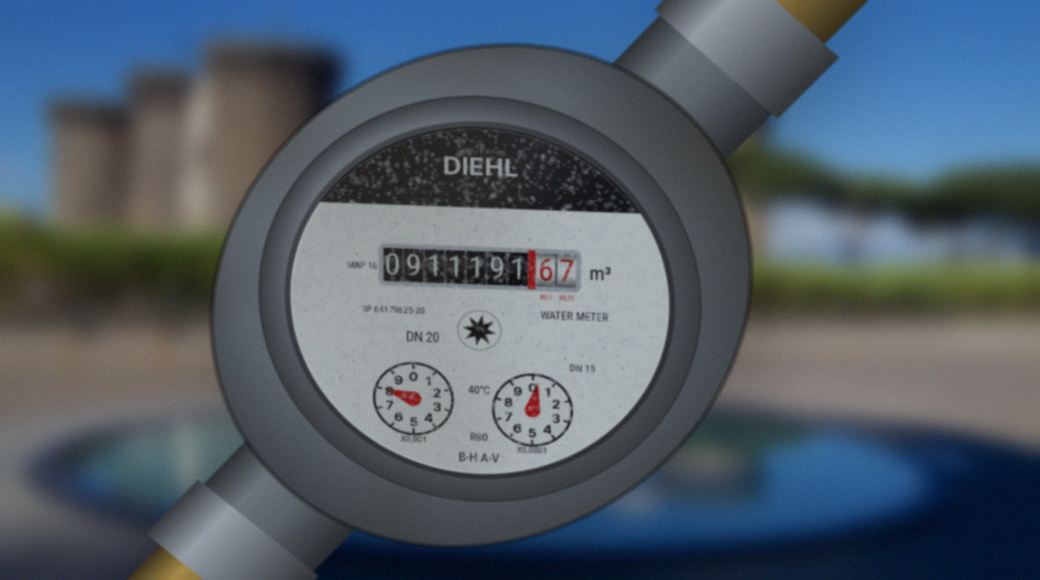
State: 911191.6780 m³
